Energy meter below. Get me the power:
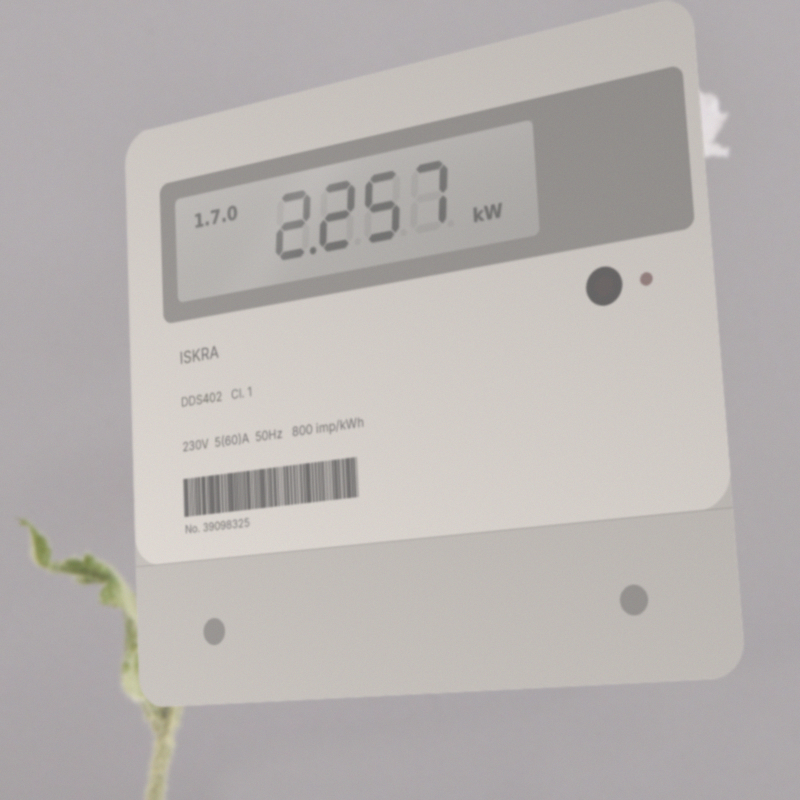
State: 2.257 kW
